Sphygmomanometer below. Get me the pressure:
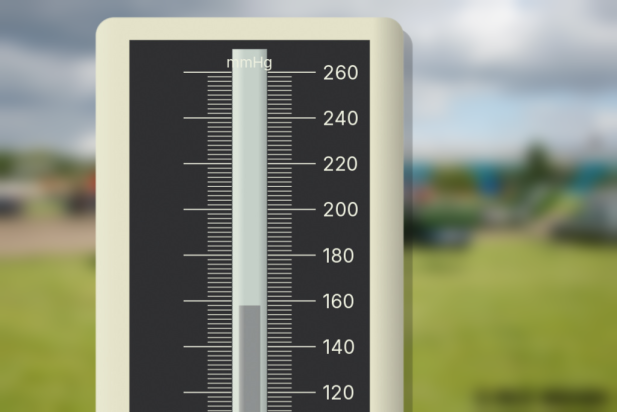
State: 158 mmHg
